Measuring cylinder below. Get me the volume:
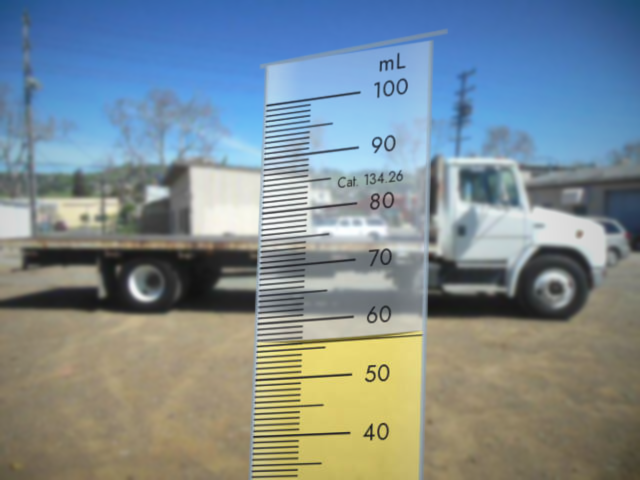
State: 56 mL
